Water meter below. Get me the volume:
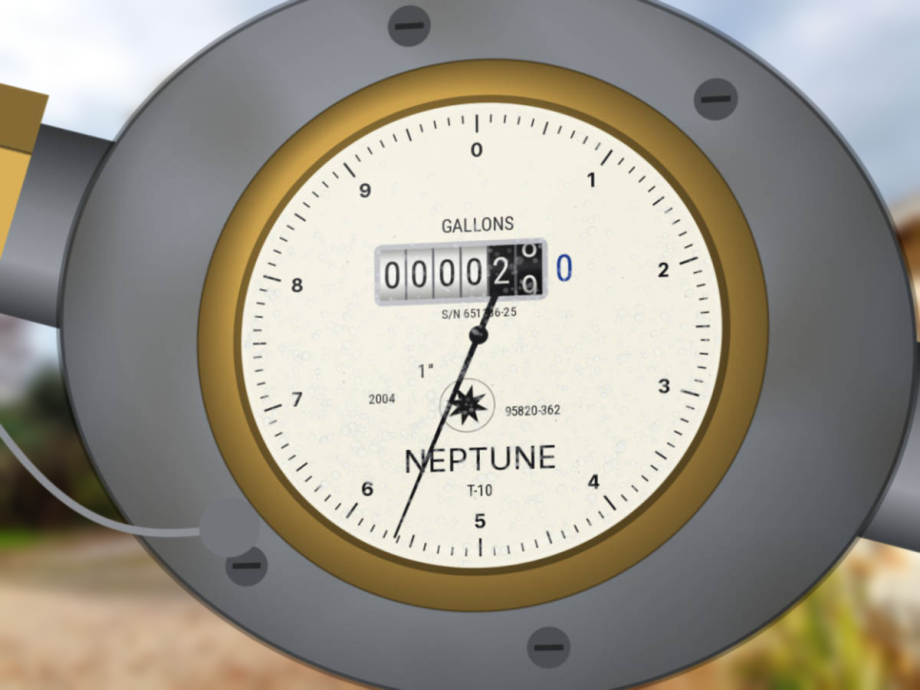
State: 285.6 gal
